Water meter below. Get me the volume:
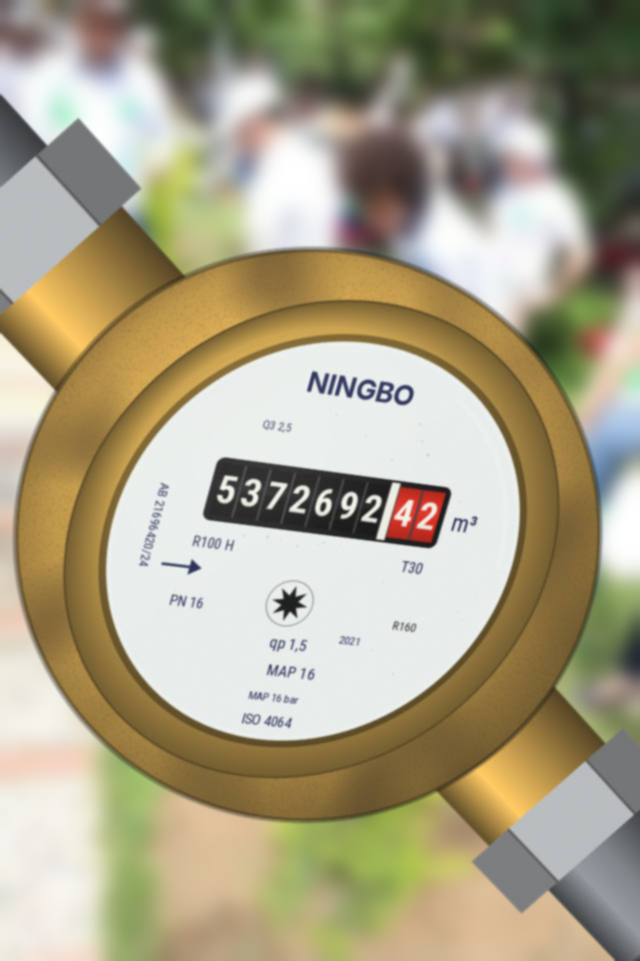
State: 5372692.42 m³
